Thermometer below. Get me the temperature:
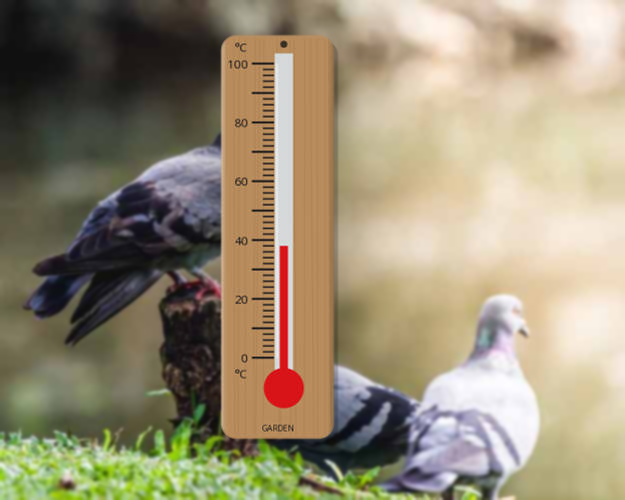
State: 38 °C
